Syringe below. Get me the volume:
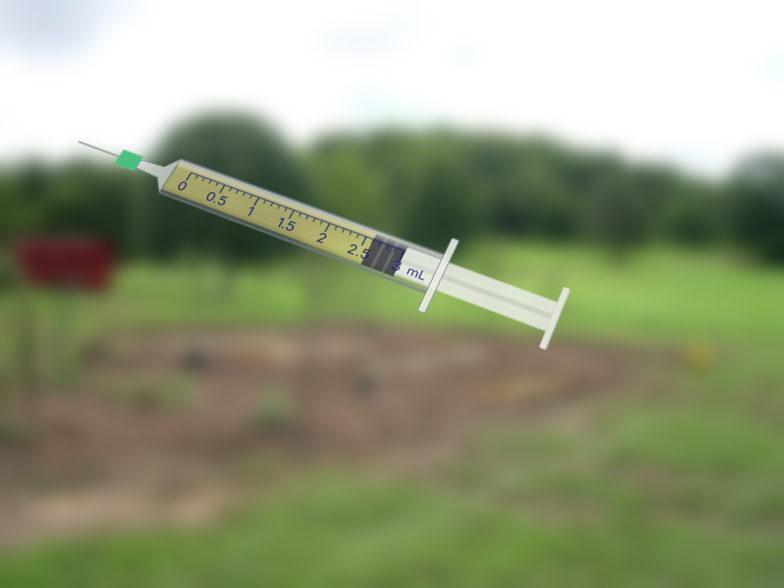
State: 2.6 mL
